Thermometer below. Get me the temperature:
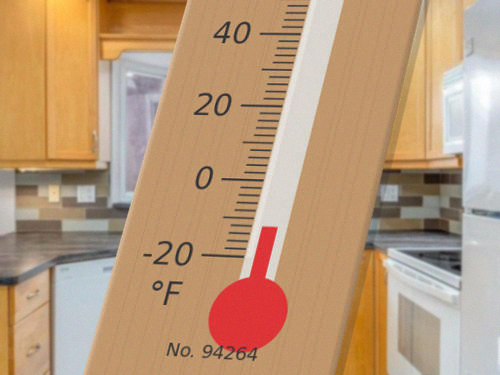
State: -12 °F
